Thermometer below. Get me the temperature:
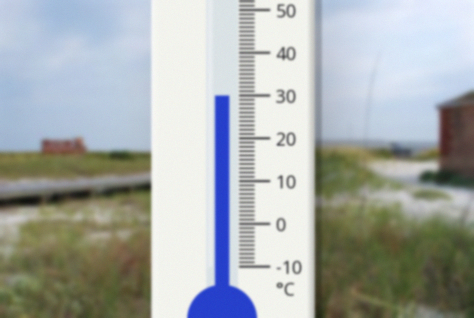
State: 30 °C
